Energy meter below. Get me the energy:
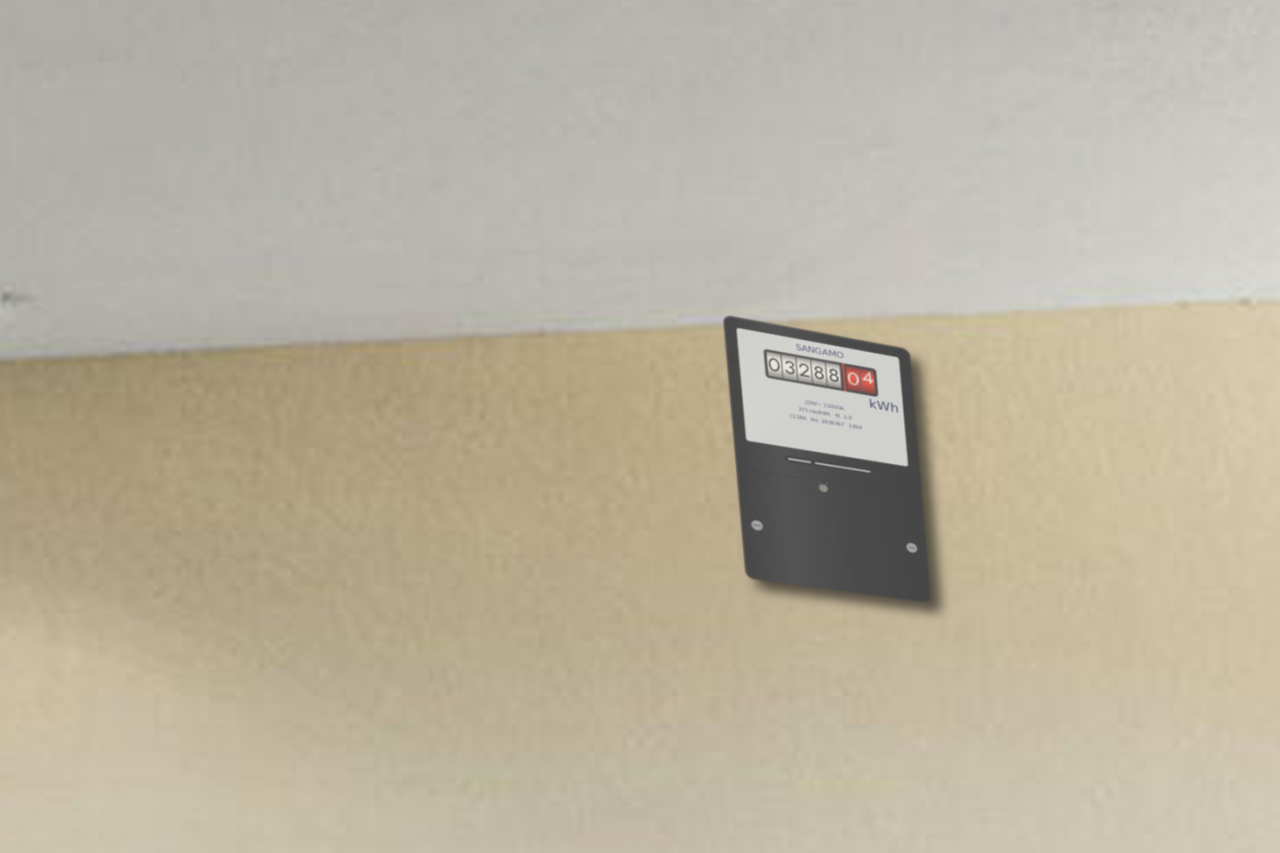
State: 3288.04 kWh
